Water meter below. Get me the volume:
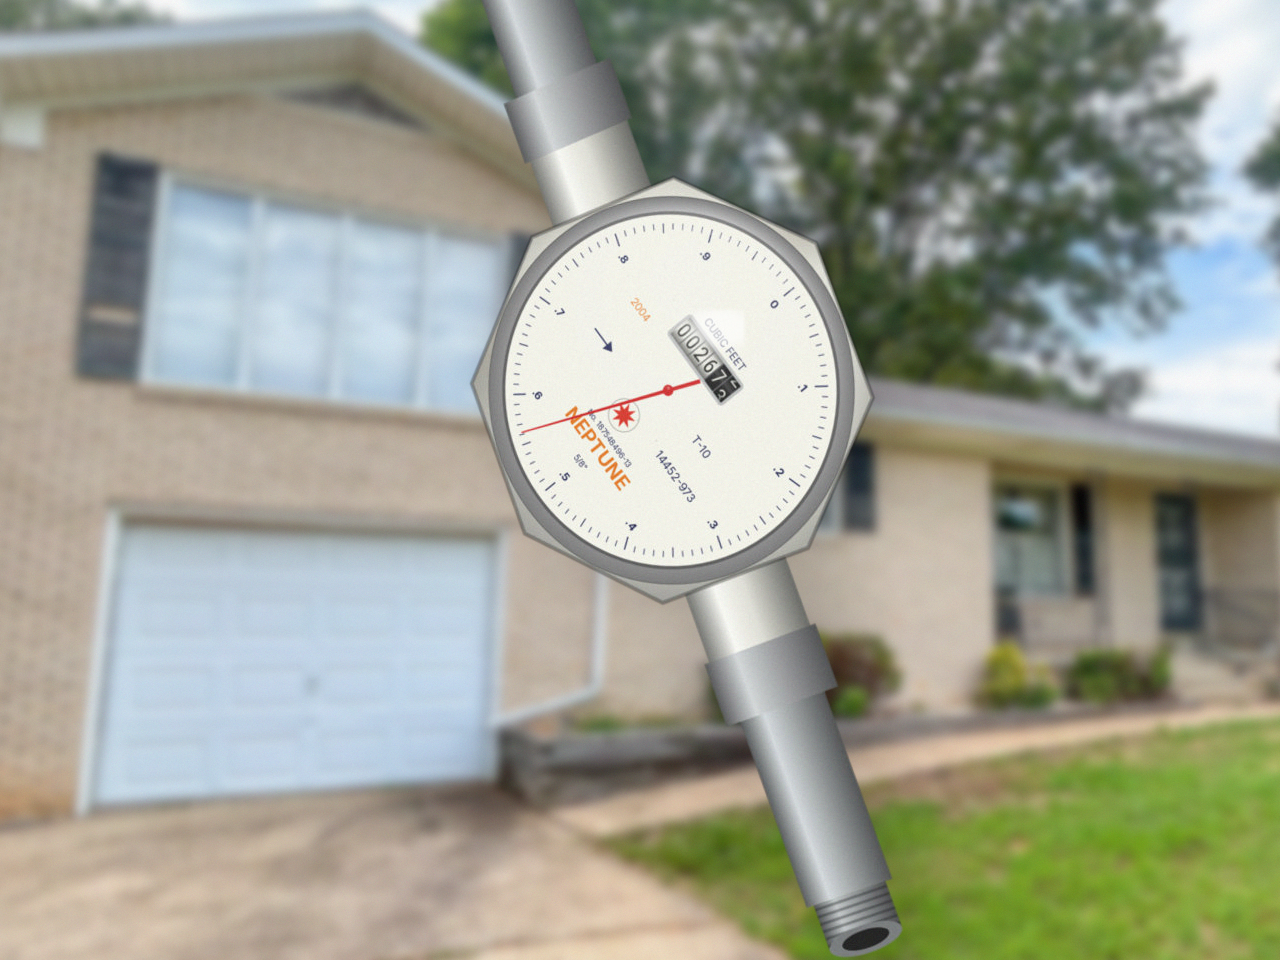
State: 2672.56 ft³
